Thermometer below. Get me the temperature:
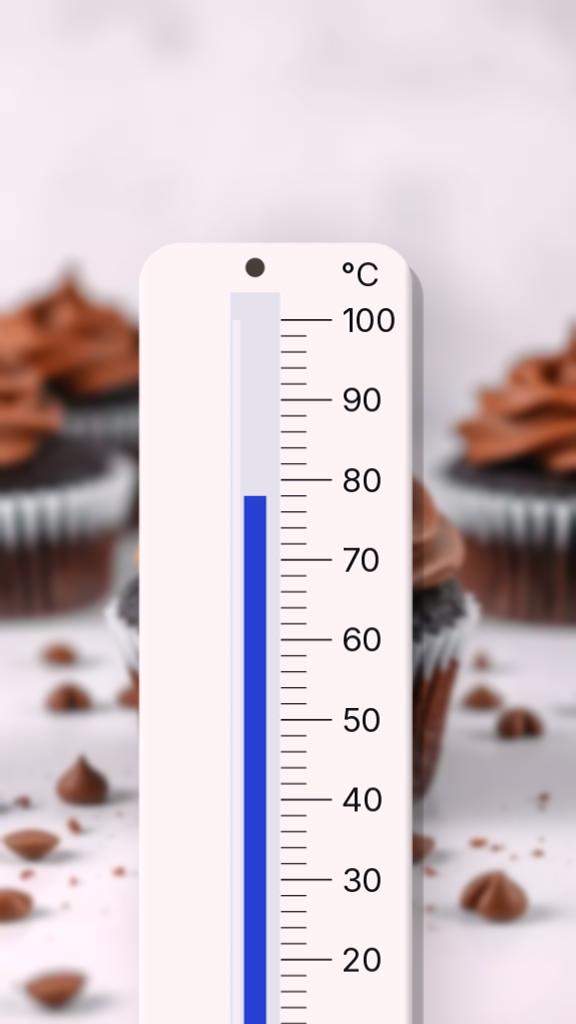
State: 78 °C
